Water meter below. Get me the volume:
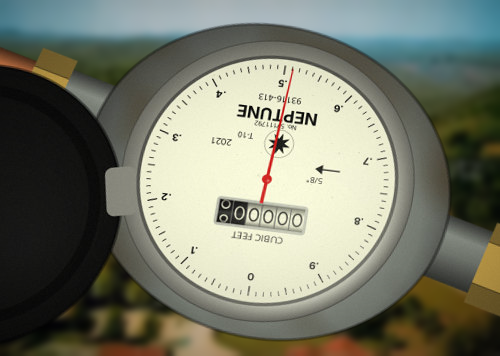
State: 8.51 ft³
